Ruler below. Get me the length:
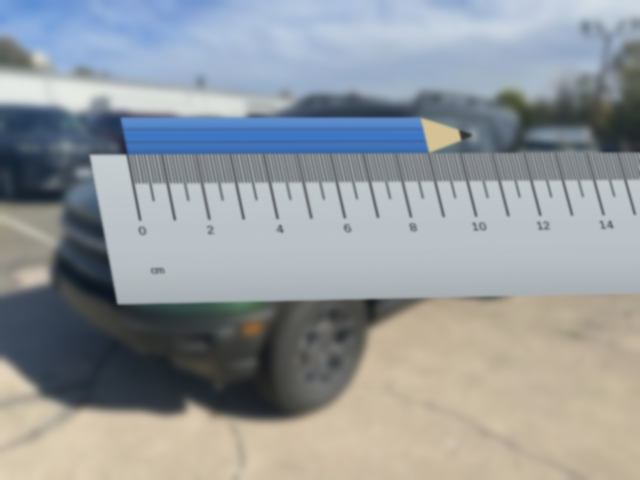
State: 10.5 cm
